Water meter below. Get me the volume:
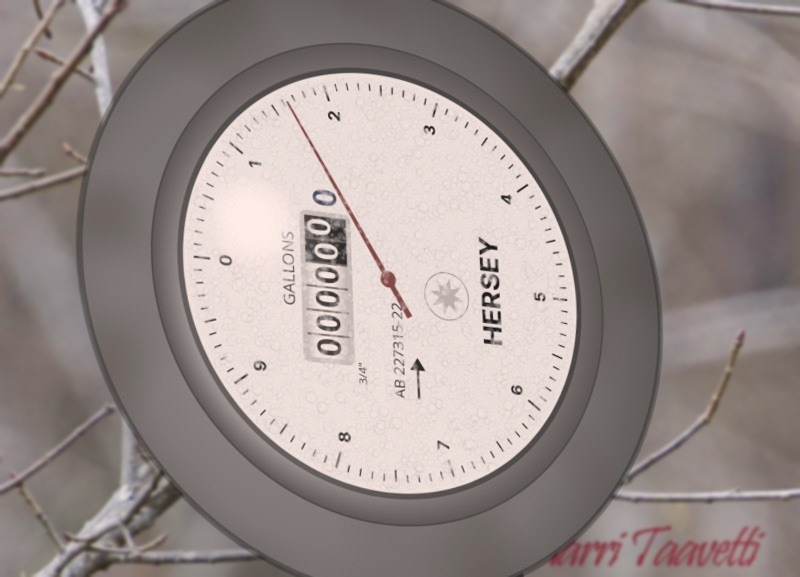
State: 1.6 gal
